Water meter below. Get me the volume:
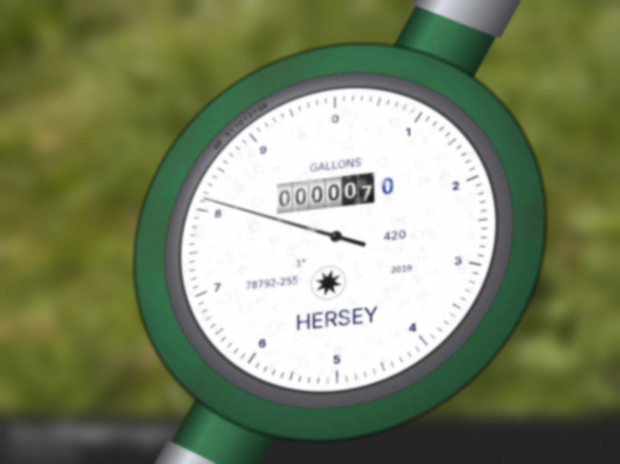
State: 68.1 gal
